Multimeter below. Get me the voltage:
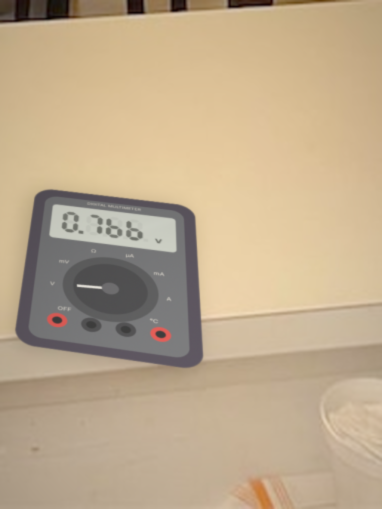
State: 0.766 V
